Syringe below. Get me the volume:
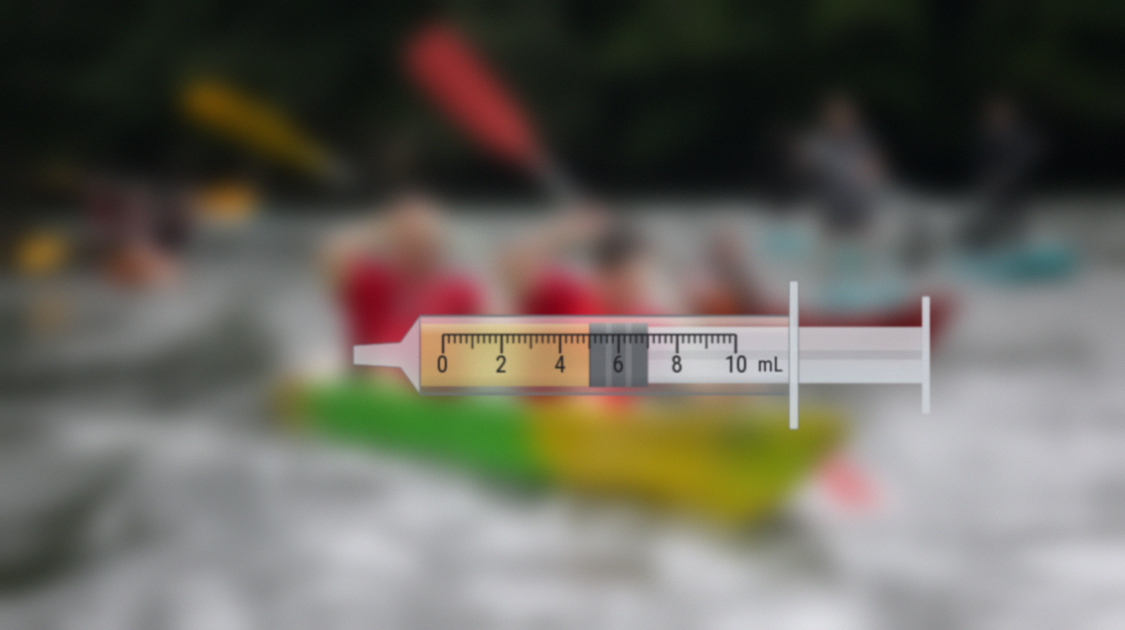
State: 5 mL
